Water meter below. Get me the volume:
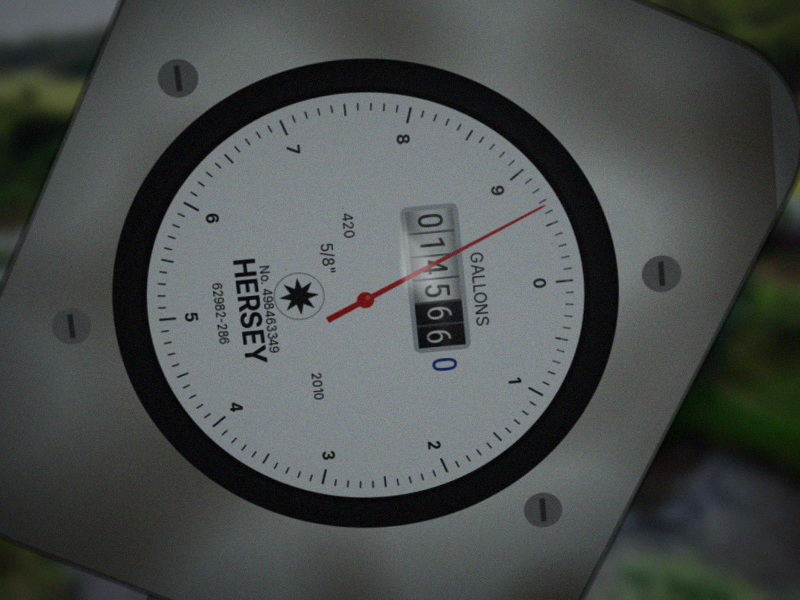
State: 145659.3 gal
